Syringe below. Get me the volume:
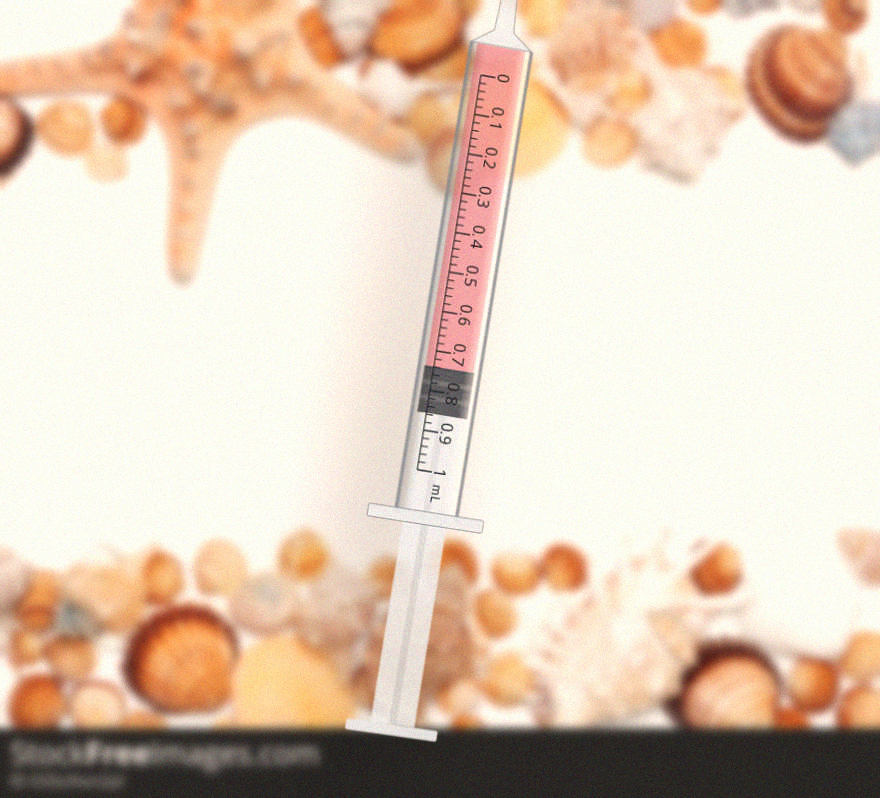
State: 0.74 mL
